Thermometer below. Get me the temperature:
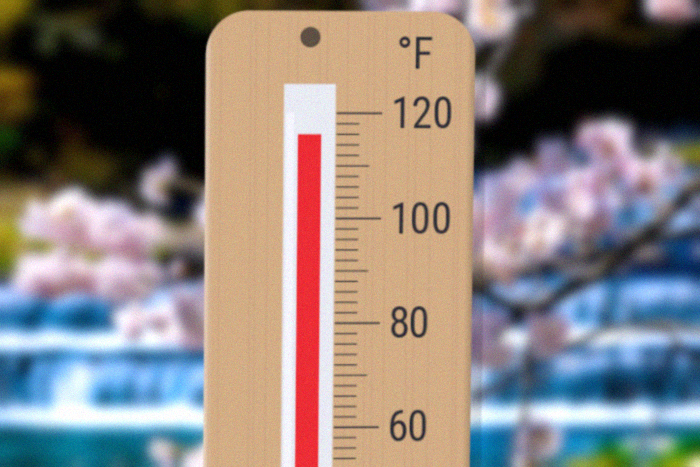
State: 116 °F
